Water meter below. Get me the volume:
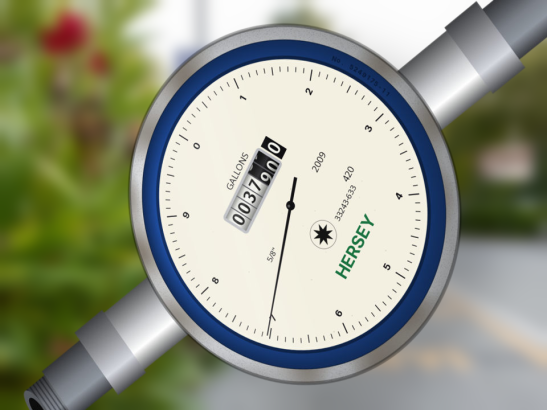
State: 37897.0 gal
